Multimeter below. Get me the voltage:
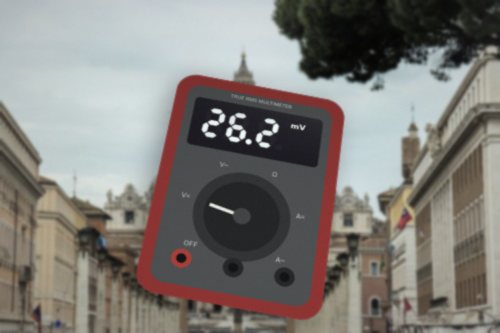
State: 26.2 mV
